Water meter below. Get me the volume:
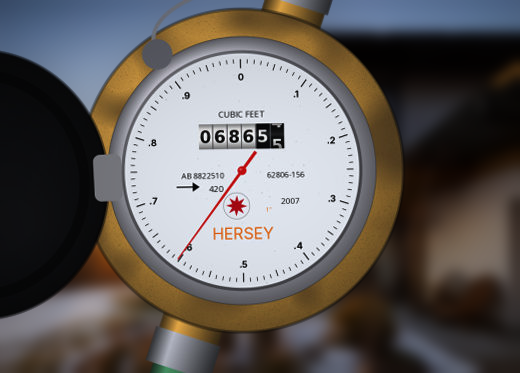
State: 68654.60 ft³
